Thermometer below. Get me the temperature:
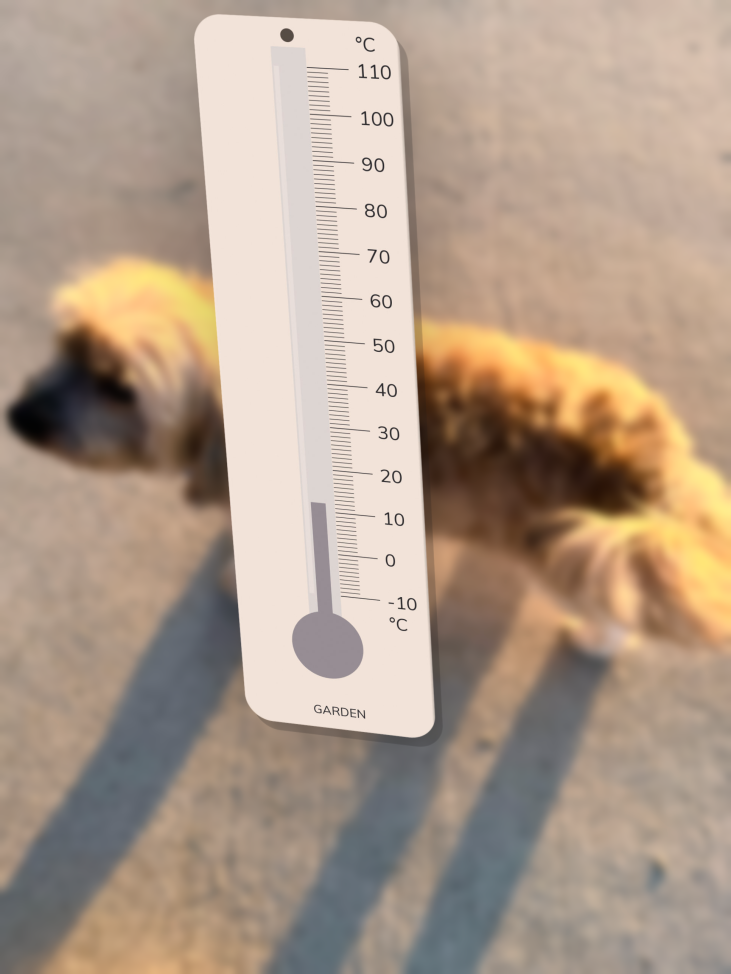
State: 12 °C
